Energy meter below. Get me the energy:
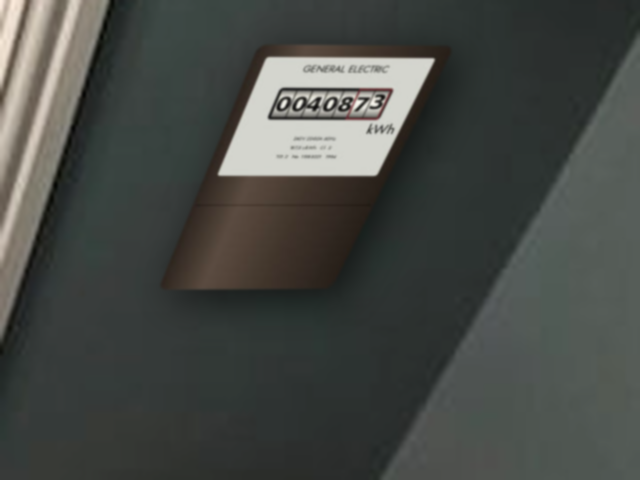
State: 408.73 kWh
